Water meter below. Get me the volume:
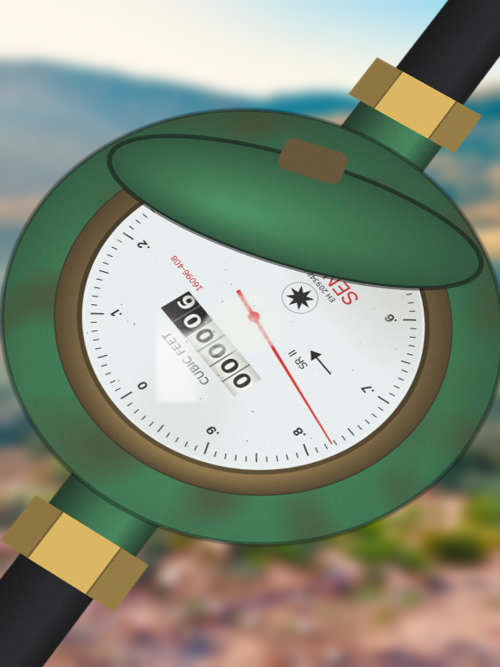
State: 5.77 ft³
